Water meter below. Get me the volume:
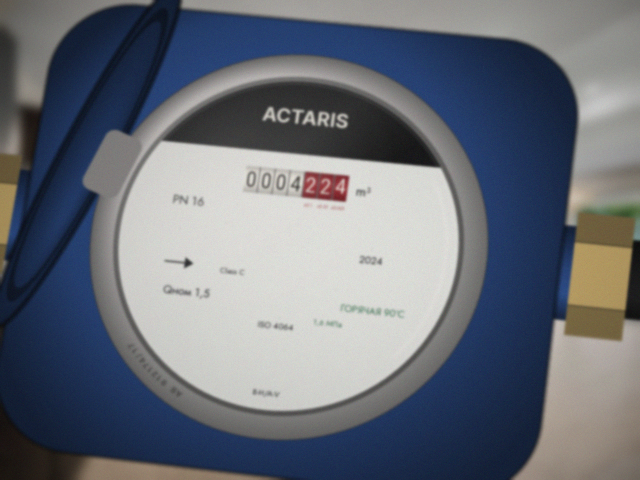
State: 4.224 m³
